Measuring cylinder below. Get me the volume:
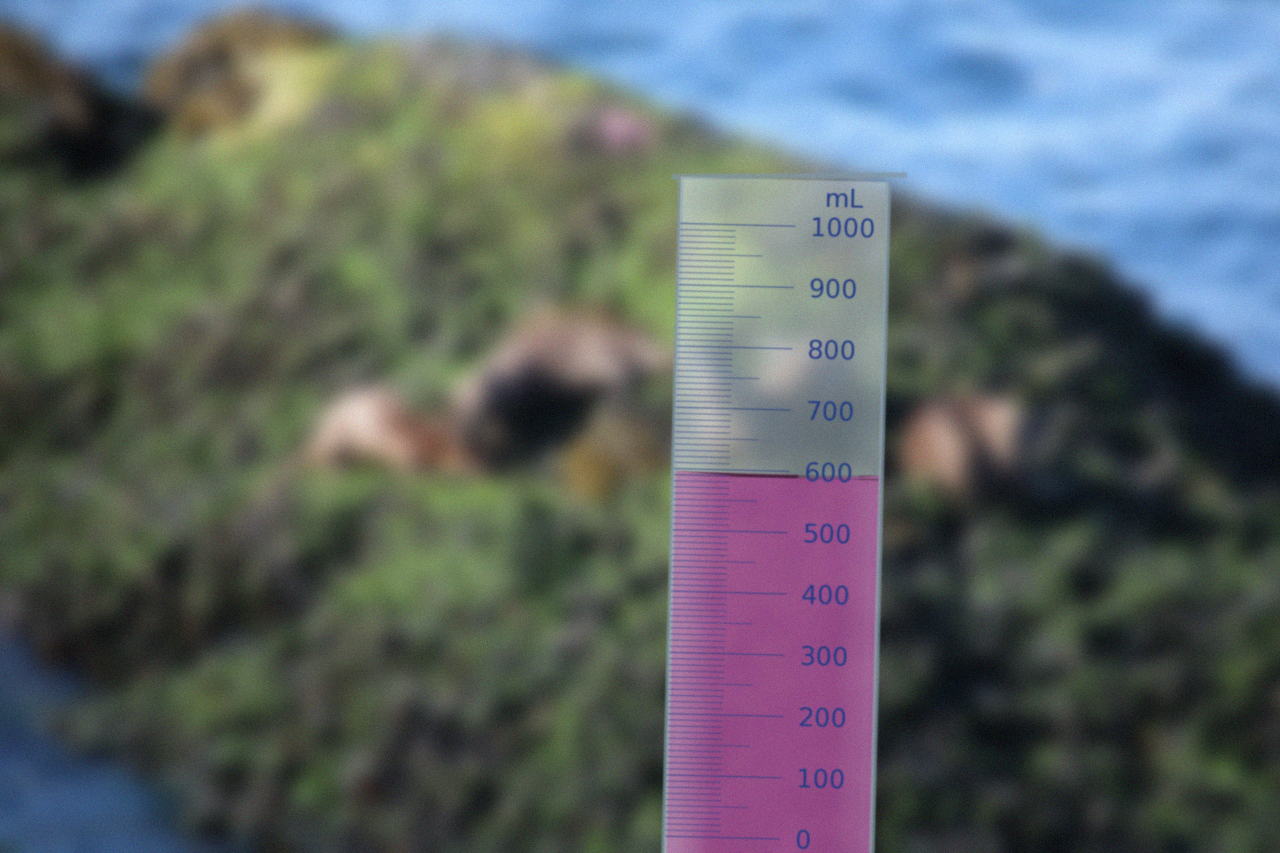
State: 590 mL
